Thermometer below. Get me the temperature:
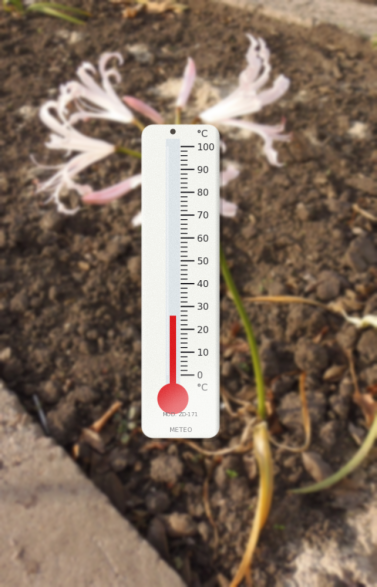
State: 26 °C
